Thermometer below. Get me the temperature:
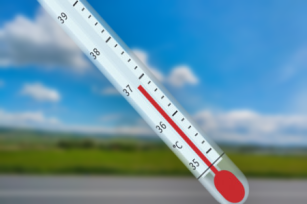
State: 36.9 °C
